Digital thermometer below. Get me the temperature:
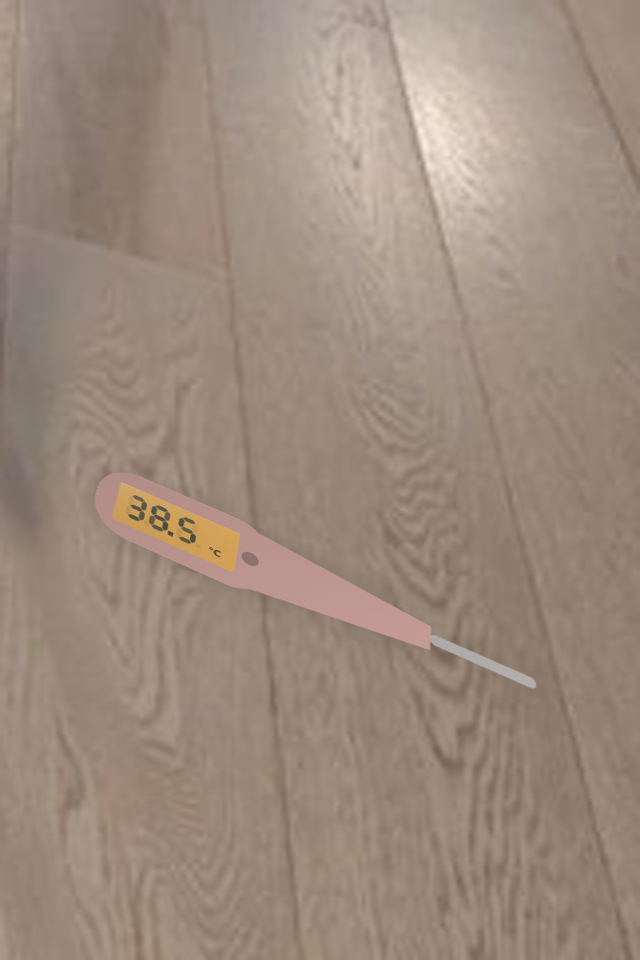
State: 38.5 °C
